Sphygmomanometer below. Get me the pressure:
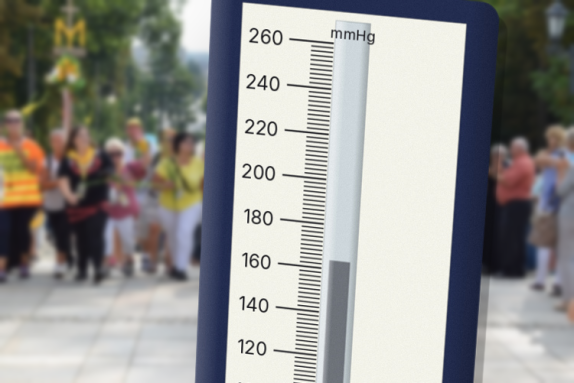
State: 164 mmHg
